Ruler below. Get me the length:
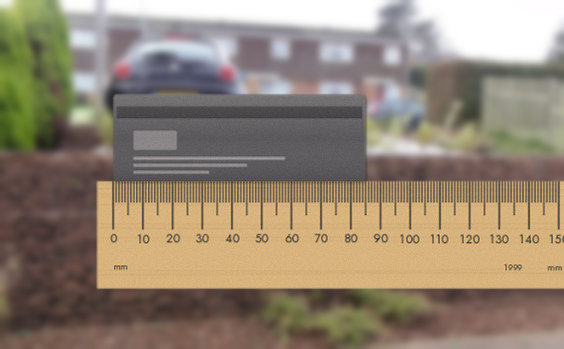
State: 85 mm
